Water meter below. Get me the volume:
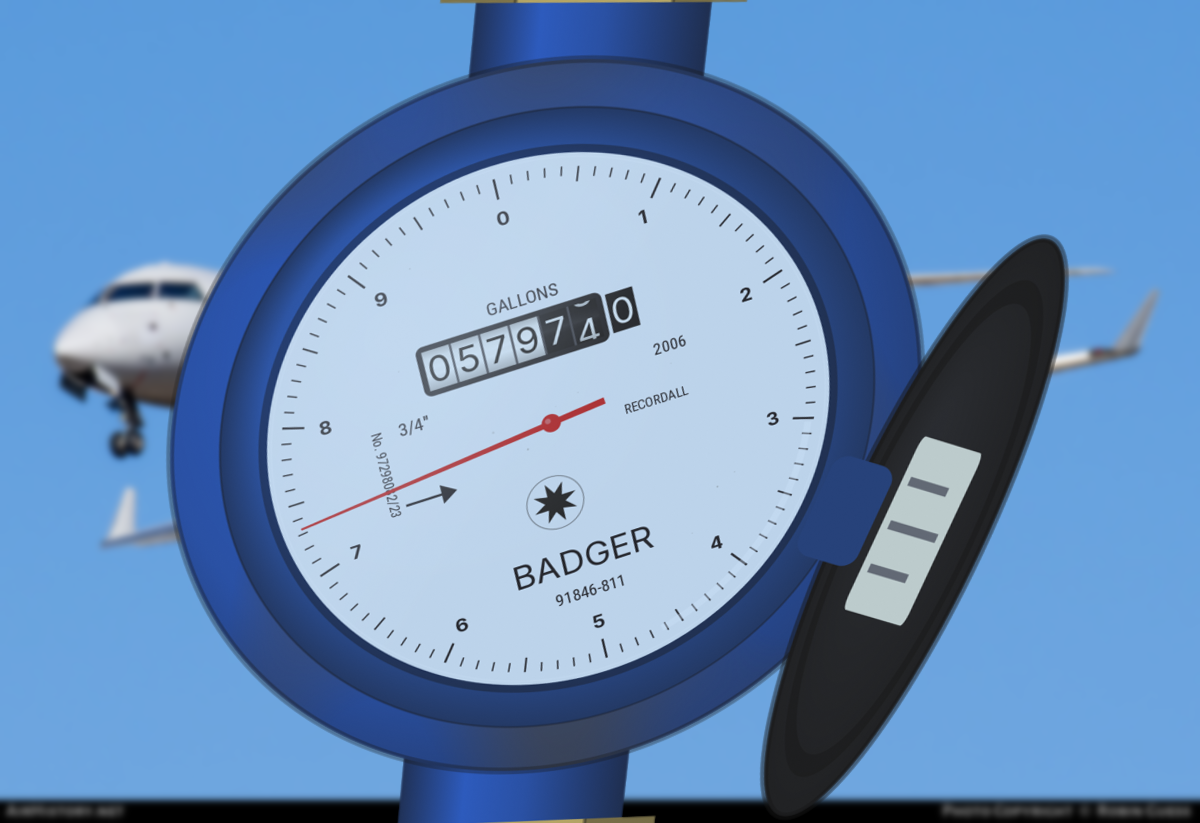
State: 579737.3 gal
